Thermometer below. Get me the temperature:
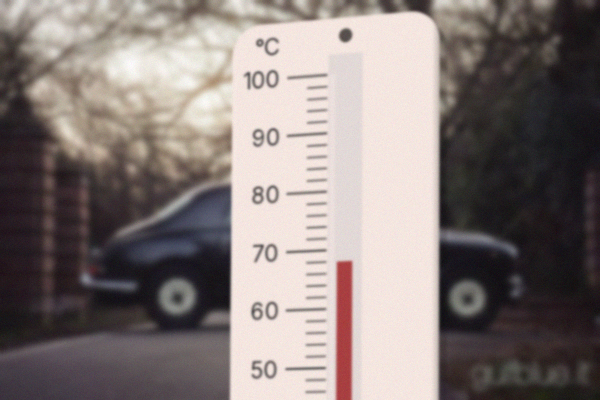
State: 68 °C
